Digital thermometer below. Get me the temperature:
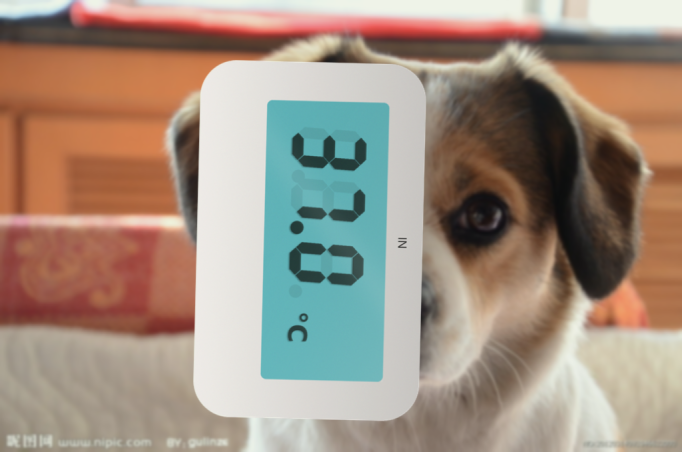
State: 37.0 °C
